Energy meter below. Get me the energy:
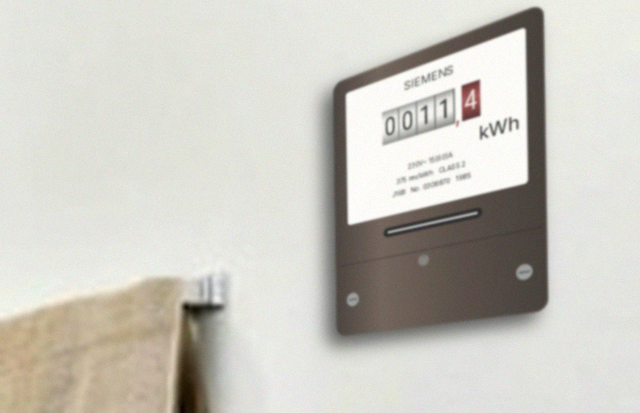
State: 11.4 kWh
